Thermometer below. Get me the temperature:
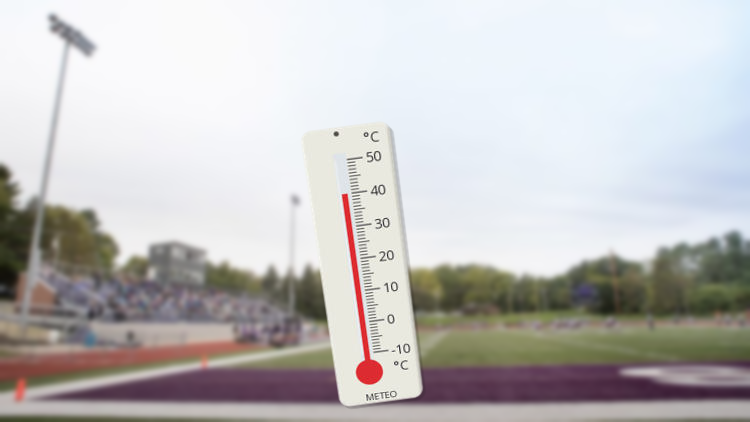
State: 40 °C
